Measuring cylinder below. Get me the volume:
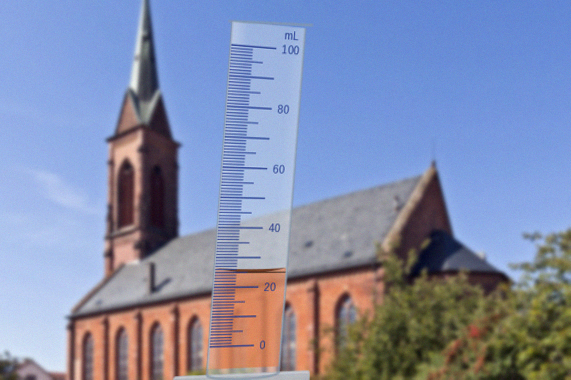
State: 25 mL
